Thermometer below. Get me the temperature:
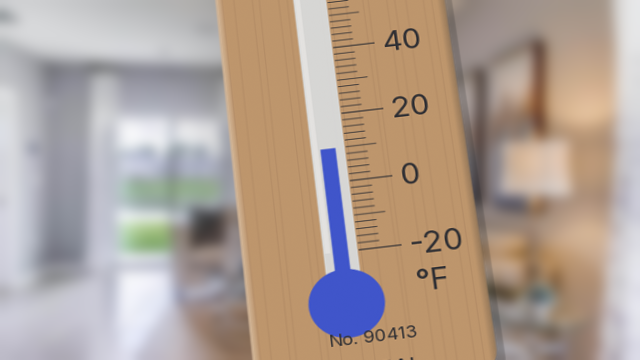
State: 10 °F
